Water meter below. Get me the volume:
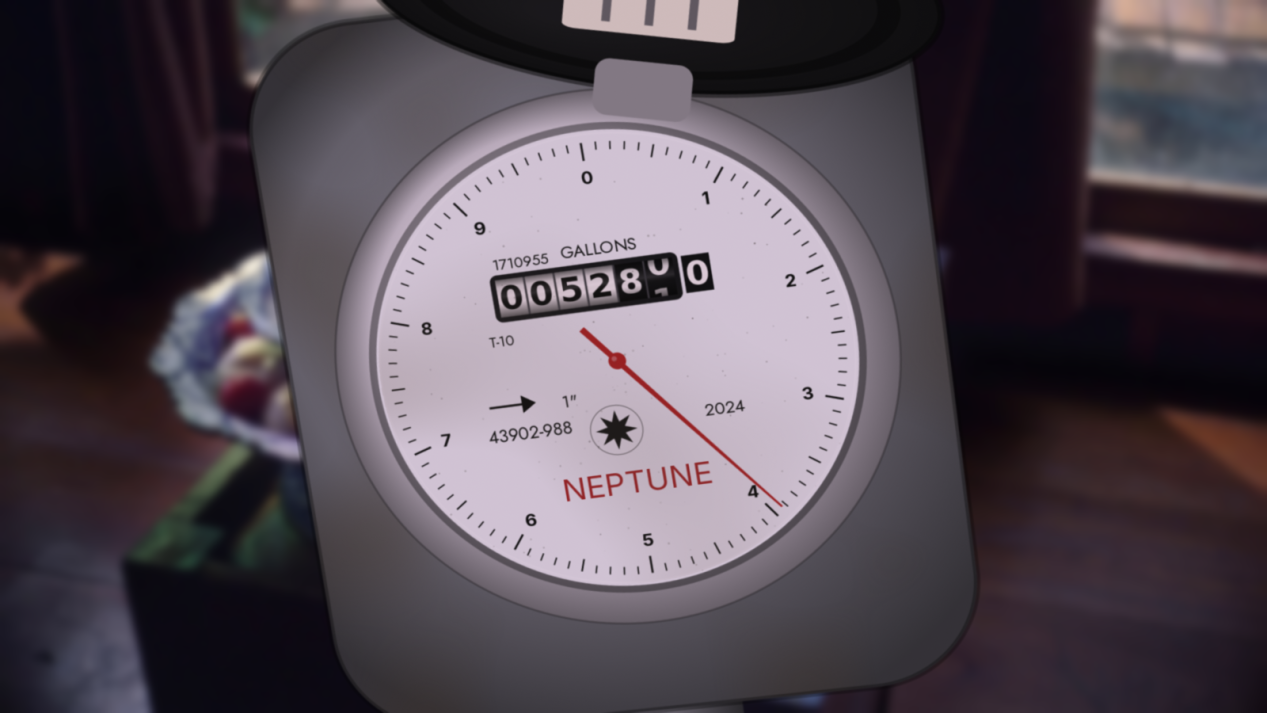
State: 52803.9 gal
